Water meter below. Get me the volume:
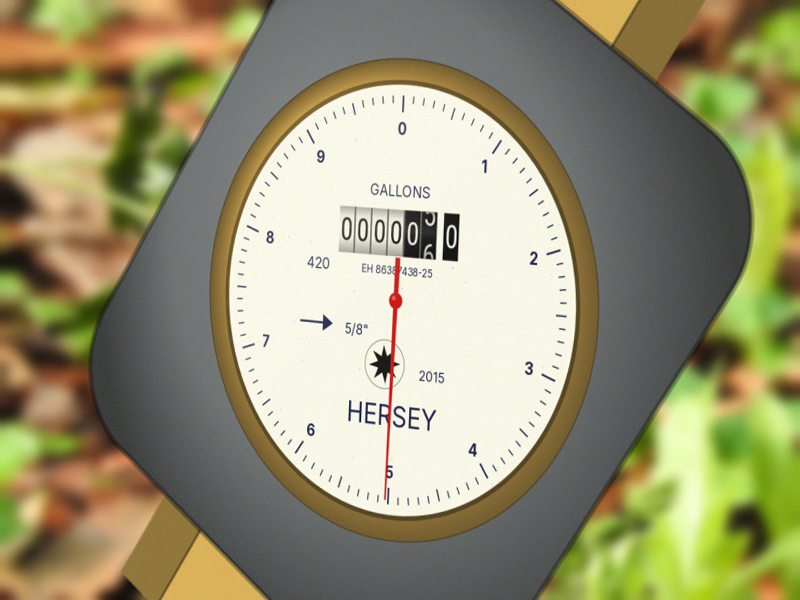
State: 55.0 gal
